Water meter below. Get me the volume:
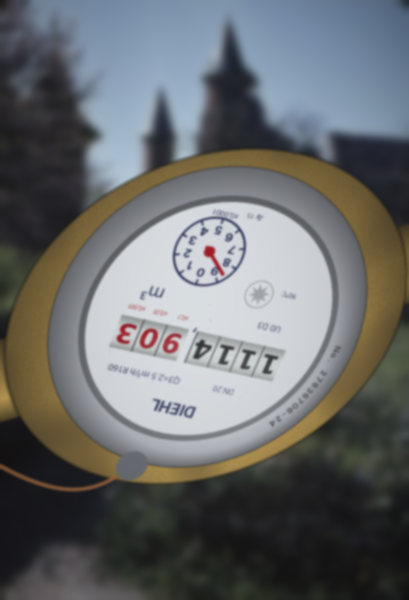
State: 1114.9038 m³
